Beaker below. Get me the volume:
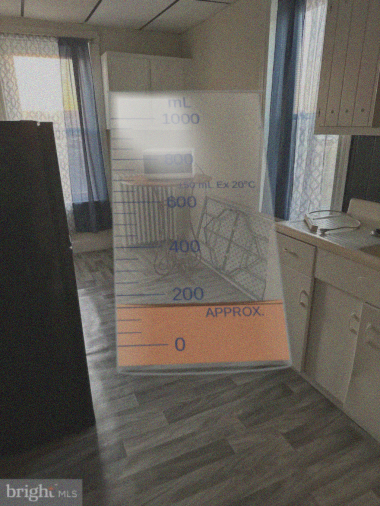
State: 150 mL
